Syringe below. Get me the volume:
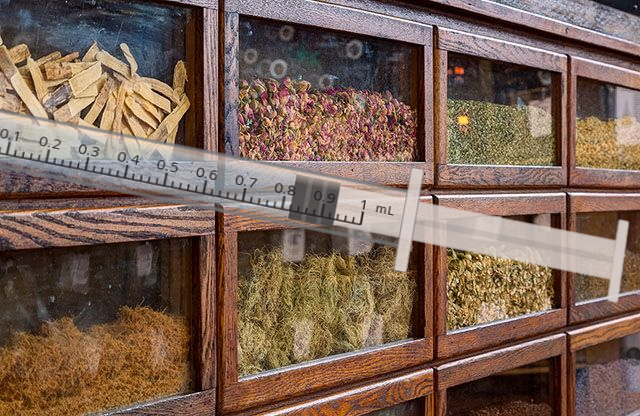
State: 0.82 mL
